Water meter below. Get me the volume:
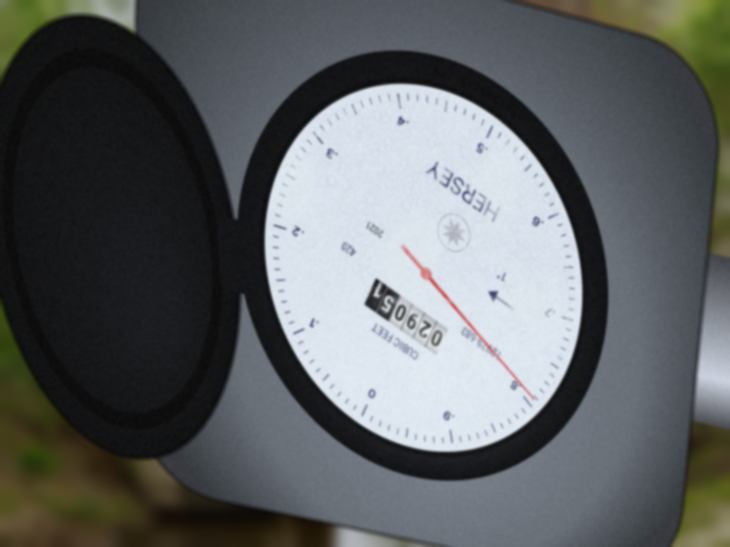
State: 29050.79 ft³
